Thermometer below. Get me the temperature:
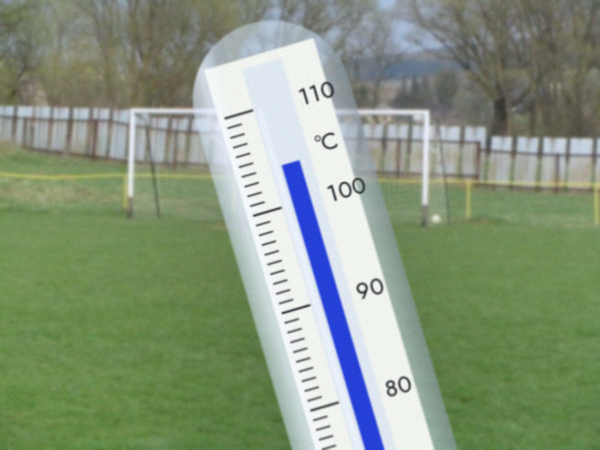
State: 104 °C
